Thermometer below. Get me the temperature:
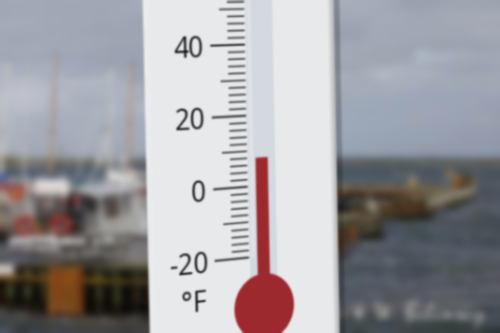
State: 8 °F
